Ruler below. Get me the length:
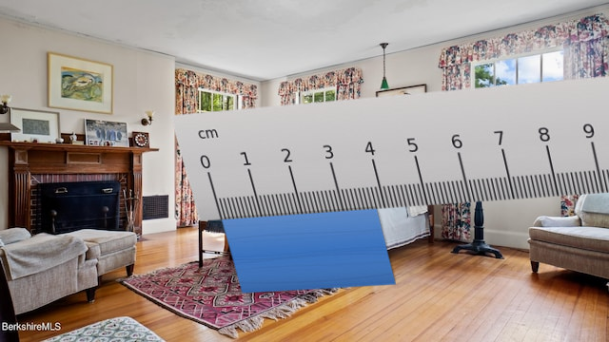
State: 3.8 cm
